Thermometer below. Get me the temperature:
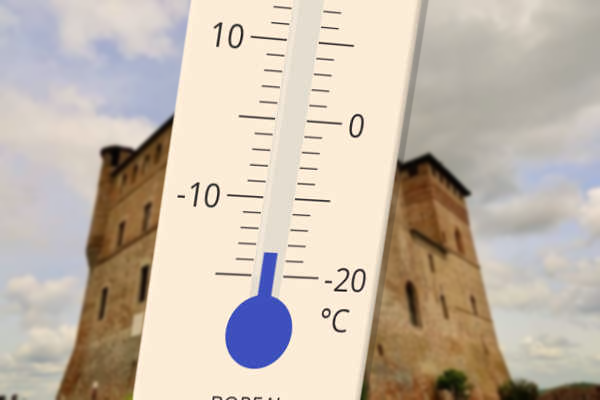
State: -17 °C
